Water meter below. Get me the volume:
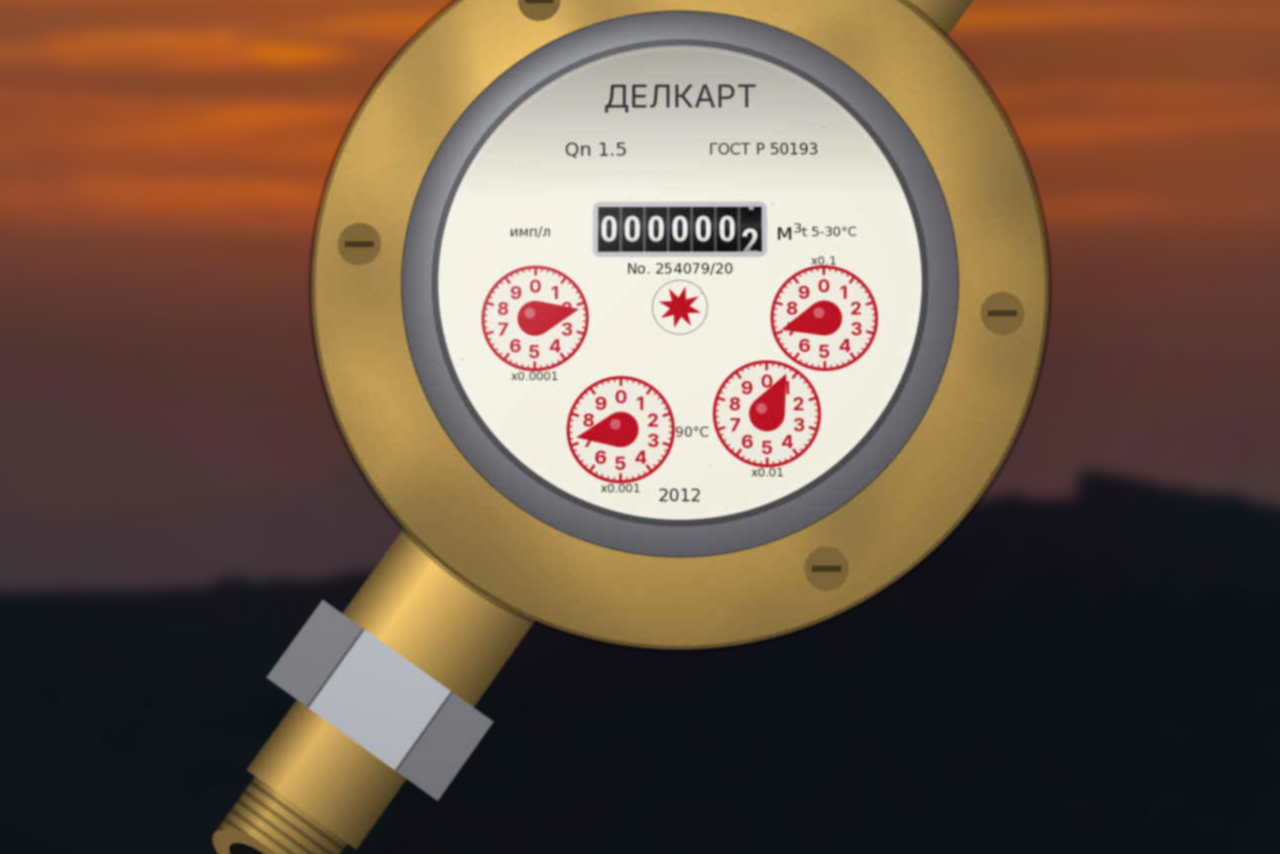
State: 1.7072 m³
